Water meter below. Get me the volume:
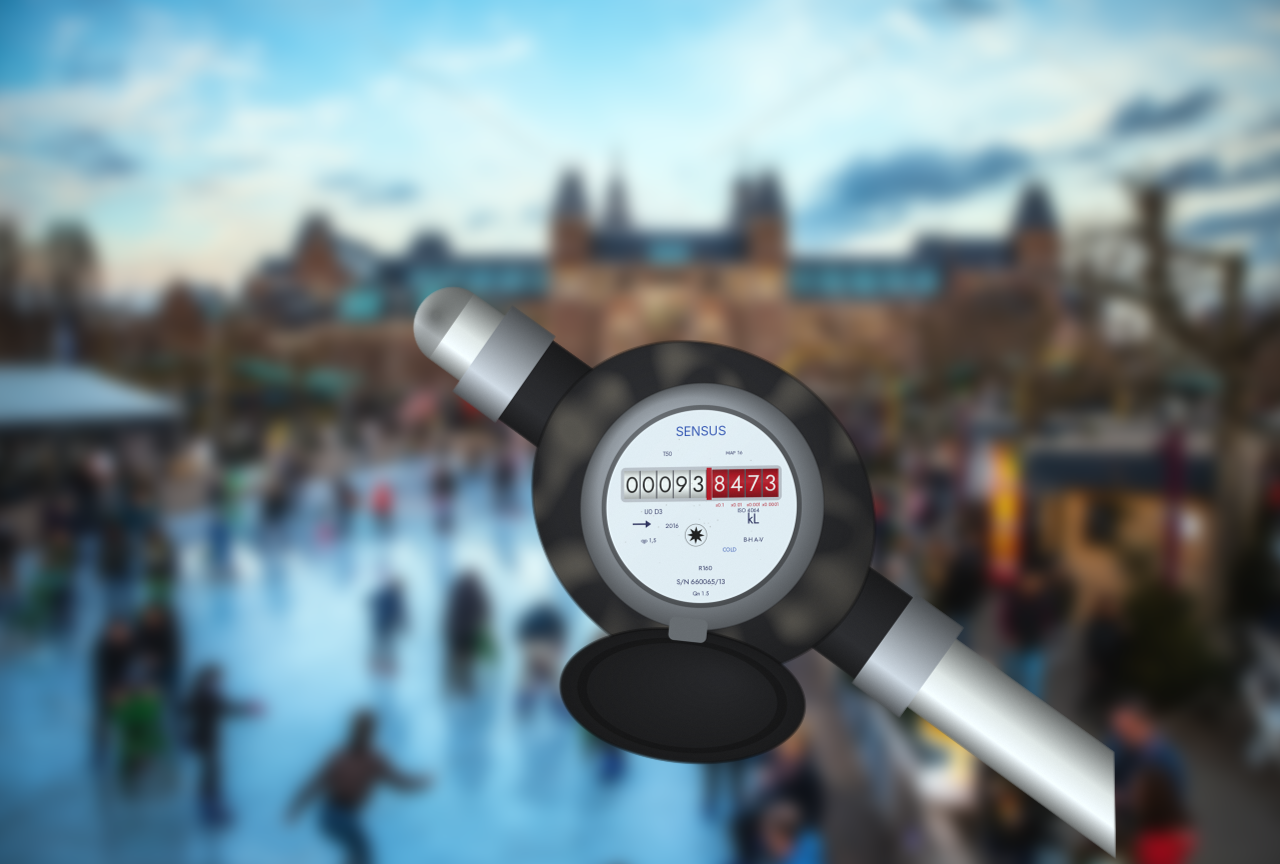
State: 93.8473 kL
